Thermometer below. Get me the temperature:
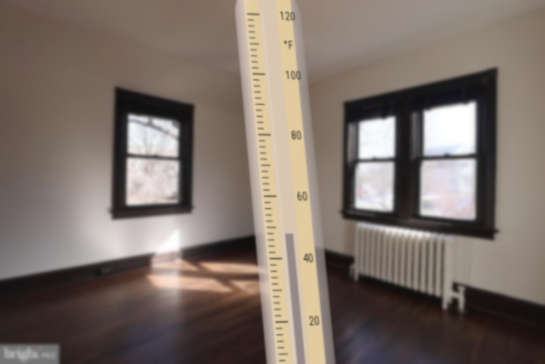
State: 48 °F
